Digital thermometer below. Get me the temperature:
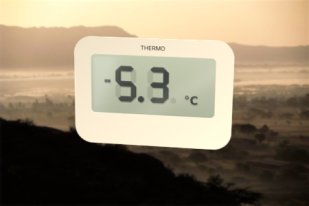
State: -5.3 °C
